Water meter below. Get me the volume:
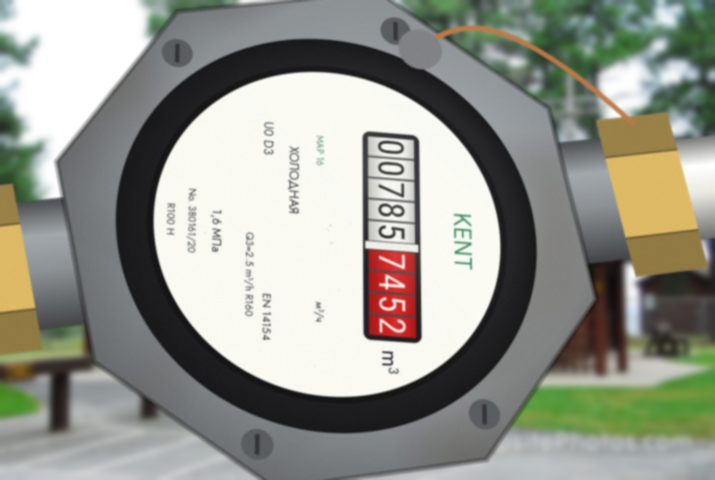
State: 785.7452 m³
